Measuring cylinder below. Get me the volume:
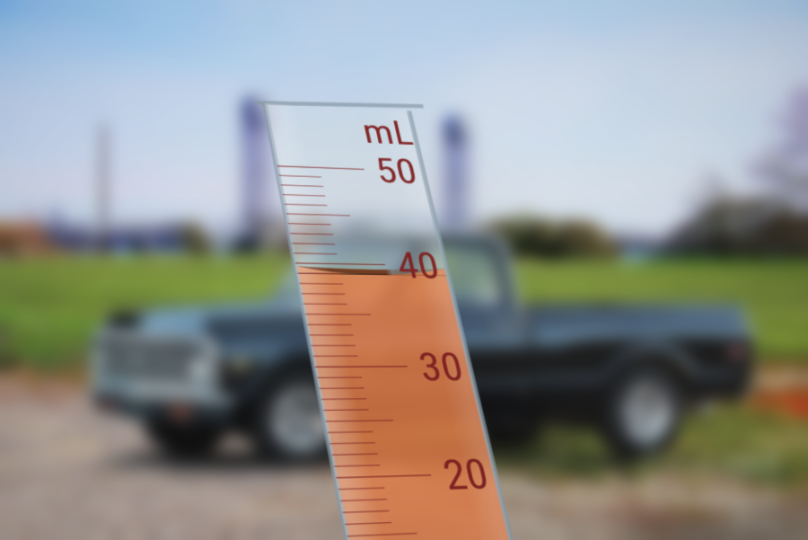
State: 39 mL
